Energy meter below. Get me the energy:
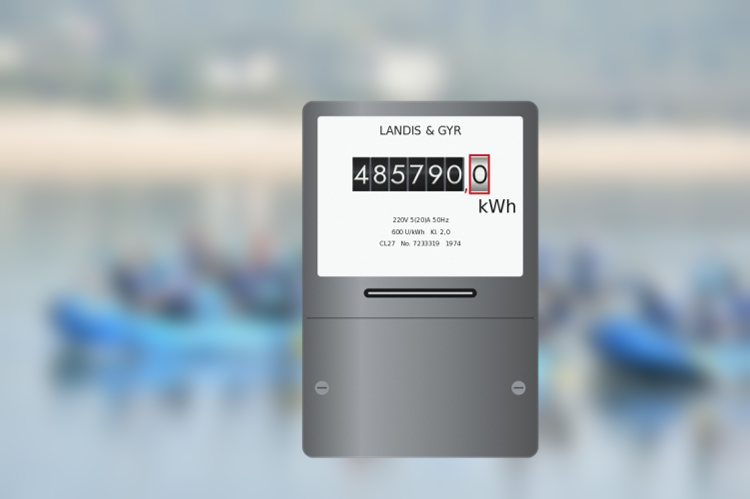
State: 485790.0 kWh
